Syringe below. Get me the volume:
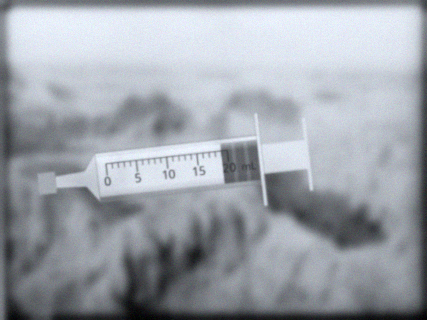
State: 19 mL
